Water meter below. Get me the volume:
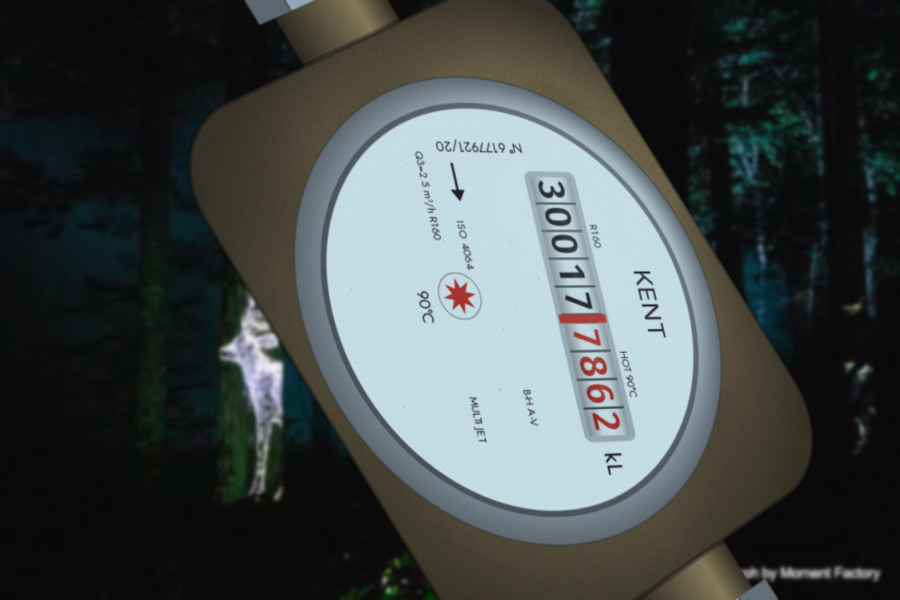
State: 30017.7862 kL
